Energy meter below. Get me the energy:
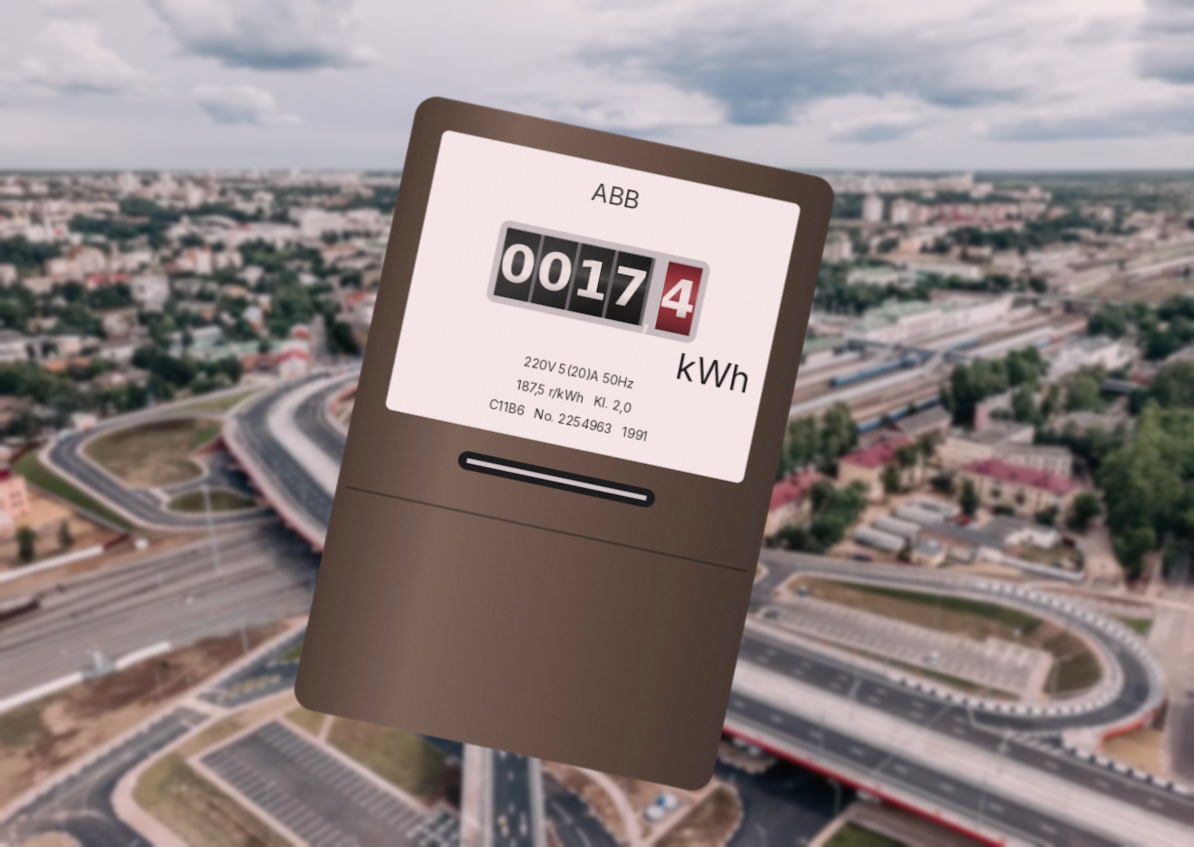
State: 17.4 kWh
